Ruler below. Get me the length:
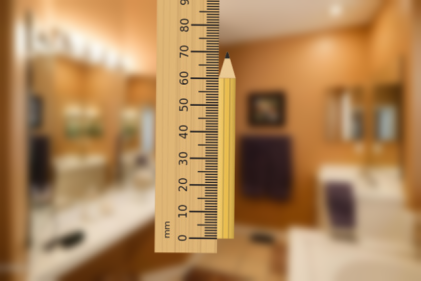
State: 70 mm
